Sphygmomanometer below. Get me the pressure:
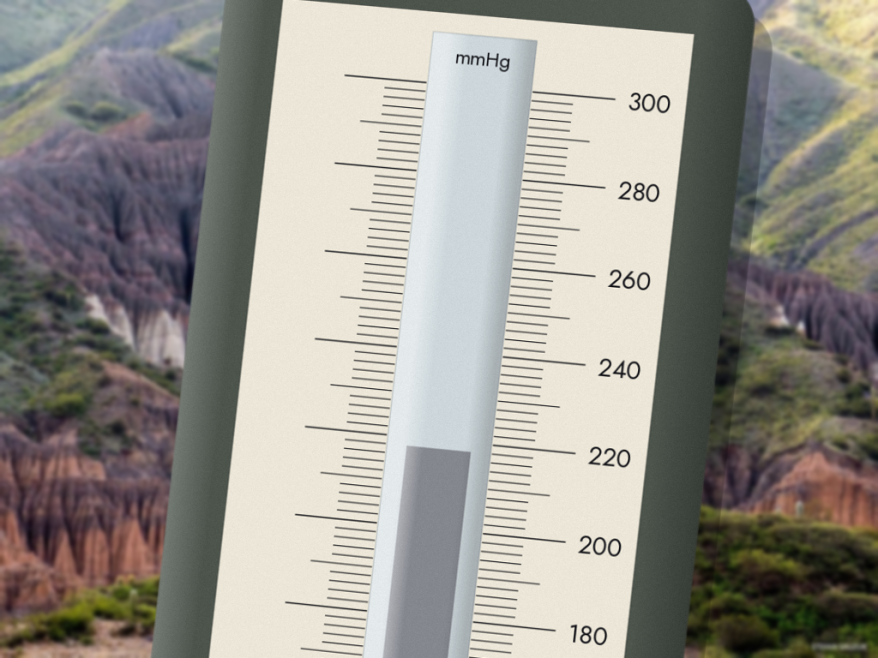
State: 218 mmHg
